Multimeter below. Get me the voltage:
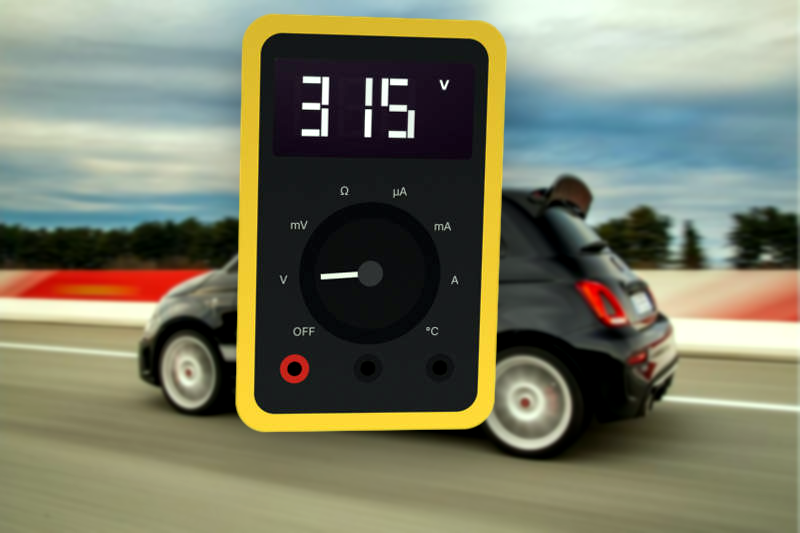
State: 315 V
